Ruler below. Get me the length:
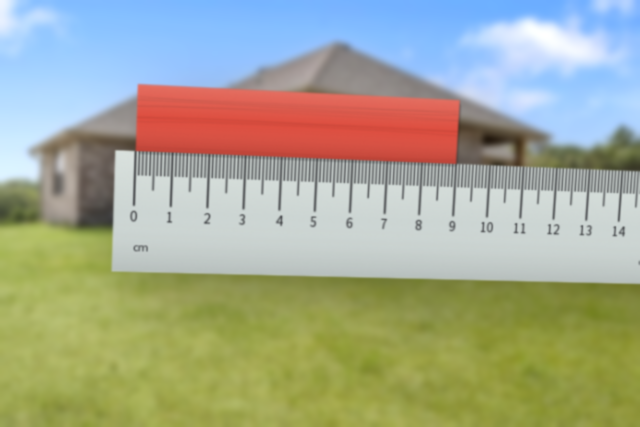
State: 9 cm
